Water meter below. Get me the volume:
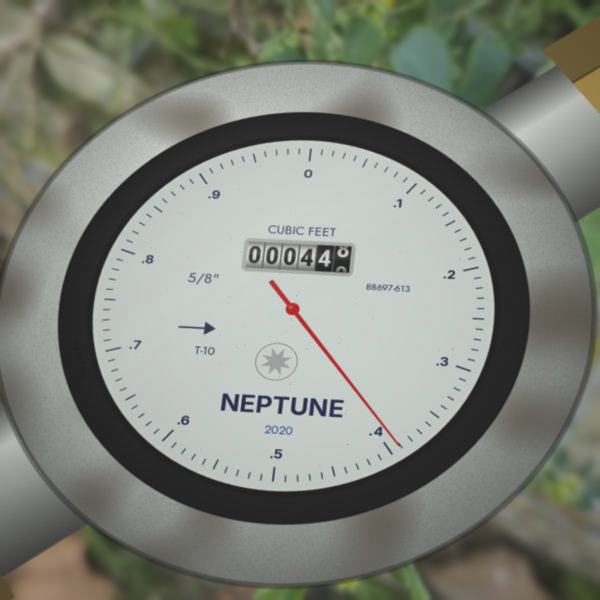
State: 448.39 ft³
